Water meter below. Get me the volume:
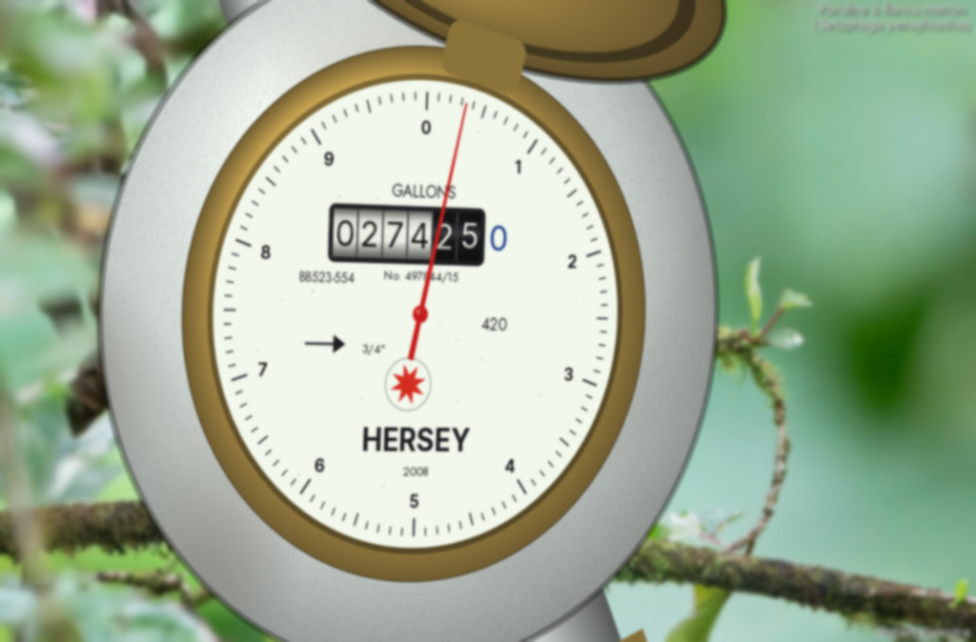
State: 274250.3 gal
